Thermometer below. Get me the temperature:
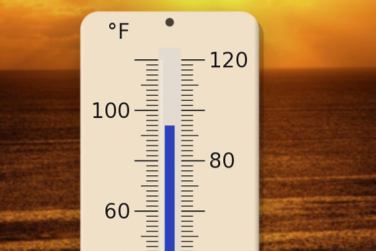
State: 94 °F
